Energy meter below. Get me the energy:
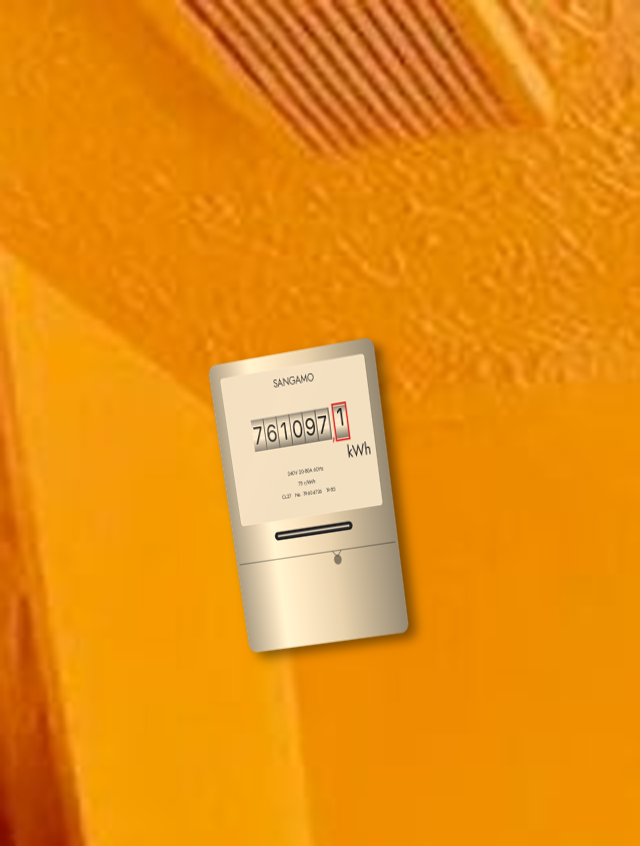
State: 761097.1 kWh
